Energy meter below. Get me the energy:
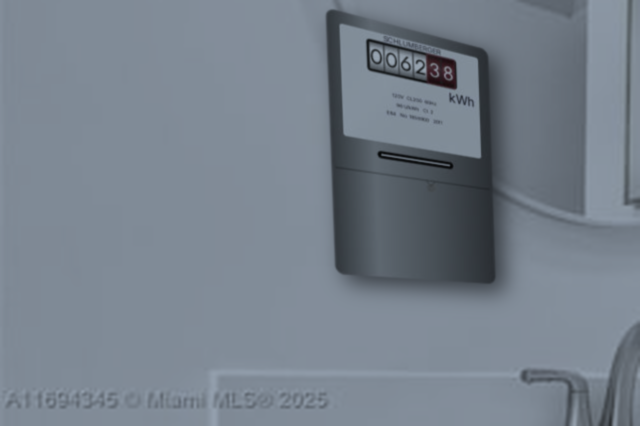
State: 62.38 kWh
